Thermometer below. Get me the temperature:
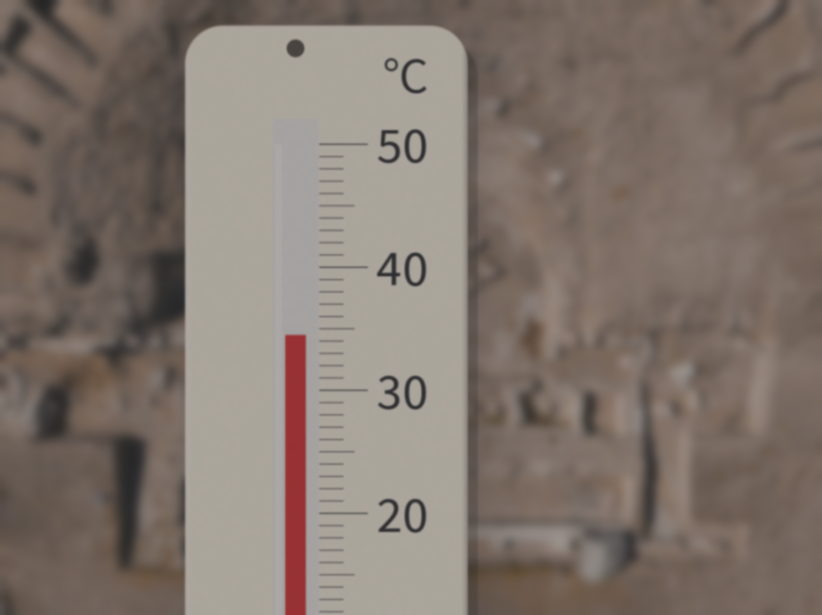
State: 34.5 °C
